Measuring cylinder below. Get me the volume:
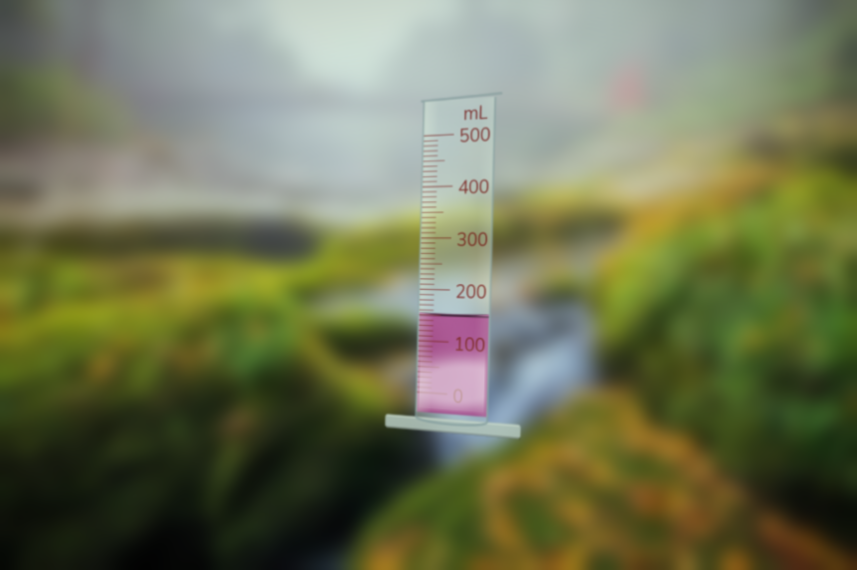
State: 150 mL
